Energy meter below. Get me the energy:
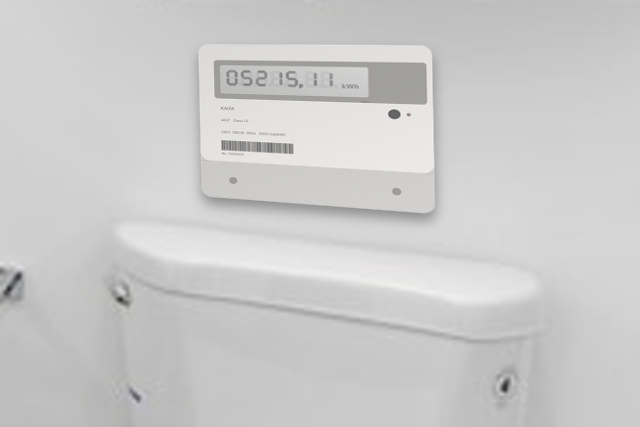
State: 5215.11 kWh
